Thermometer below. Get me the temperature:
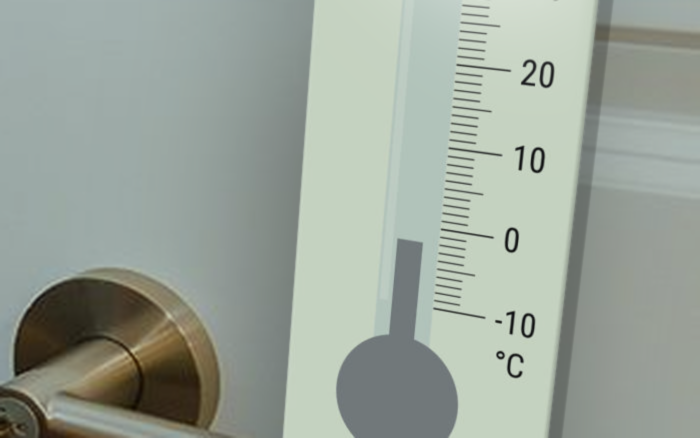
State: -2 °C
